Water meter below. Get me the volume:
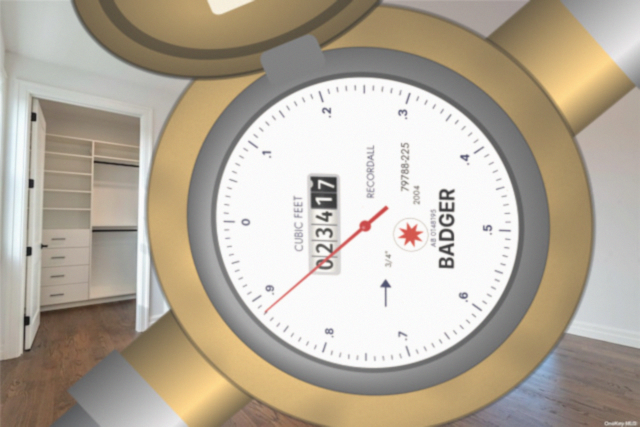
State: 23416.88 ft³
